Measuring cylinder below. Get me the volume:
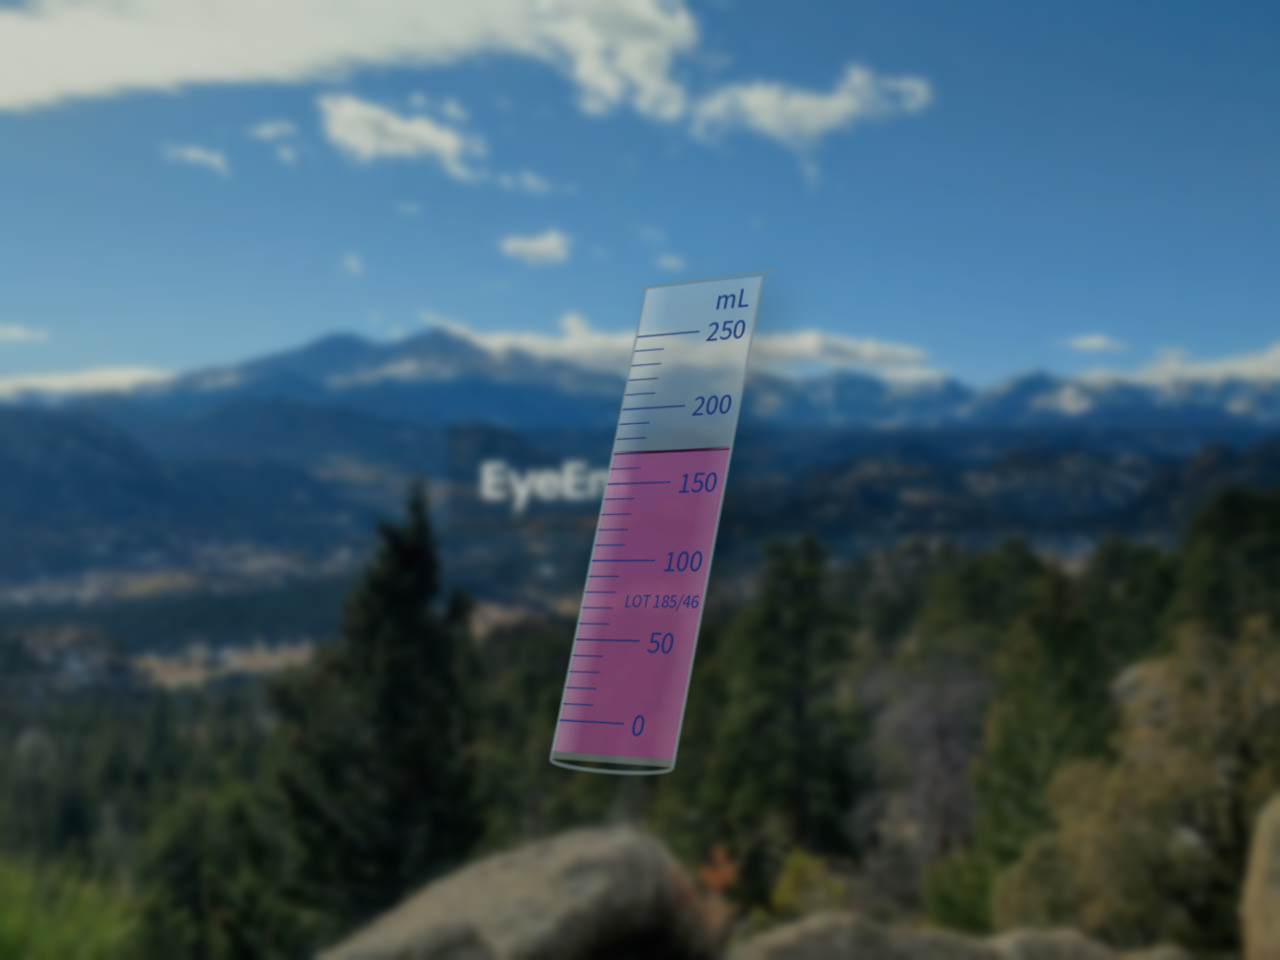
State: 170 mL
